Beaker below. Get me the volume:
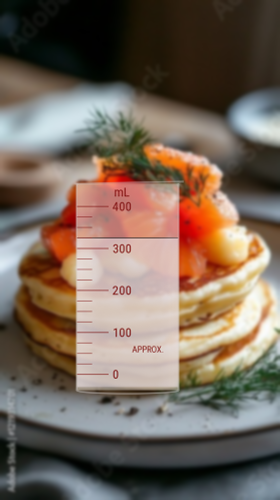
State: 325 mL
